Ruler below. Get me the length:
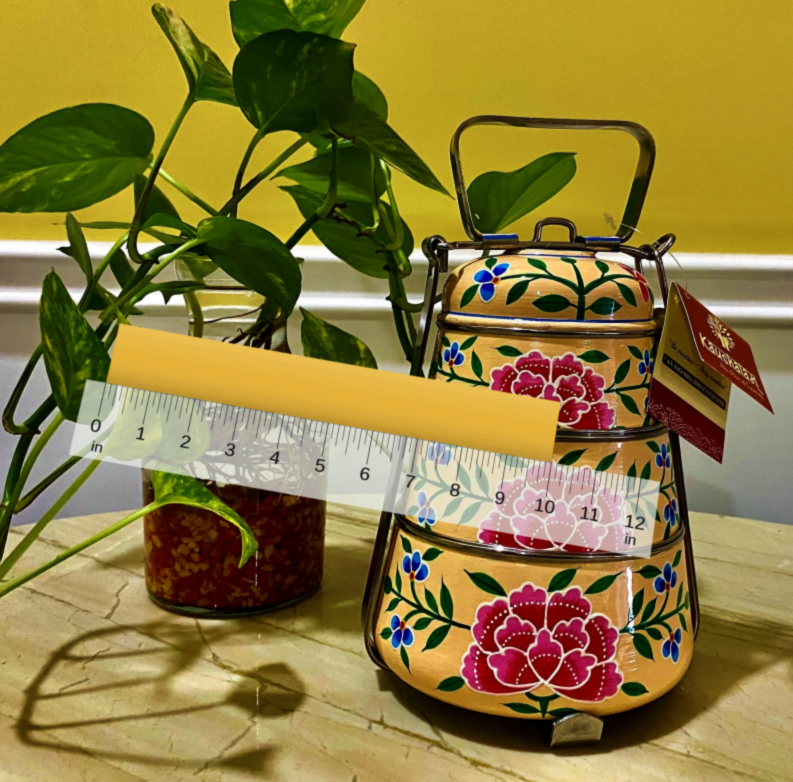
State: 10 in
